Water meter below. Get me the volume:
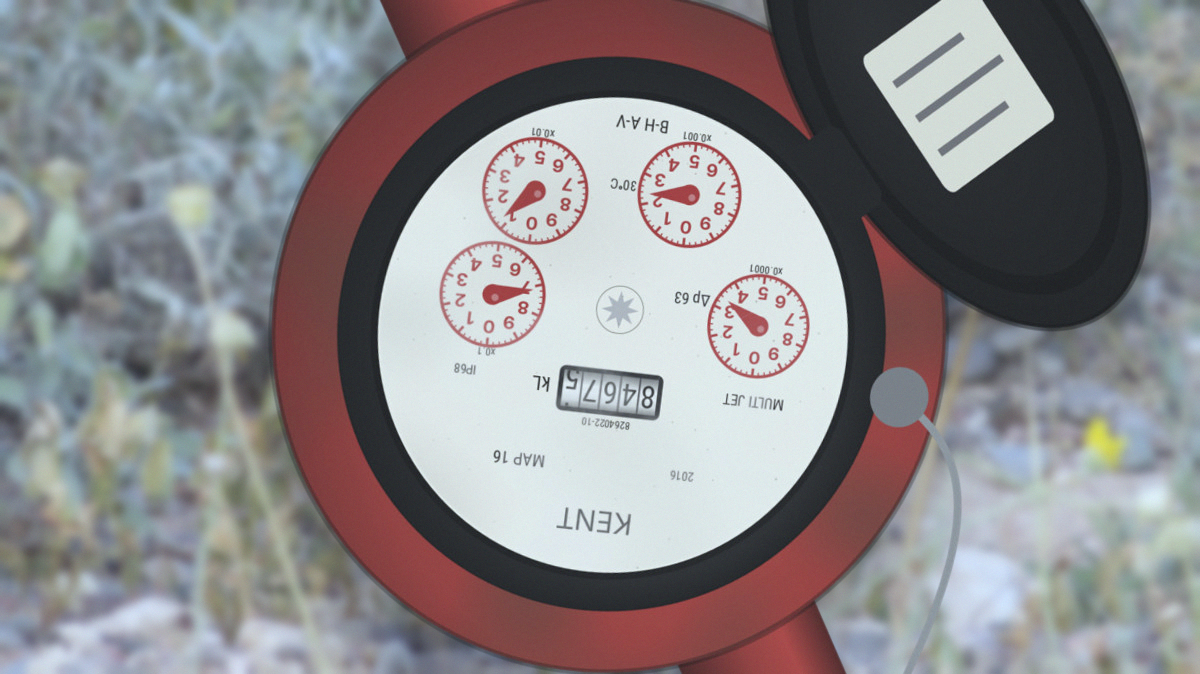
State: 84674.7123 kL
